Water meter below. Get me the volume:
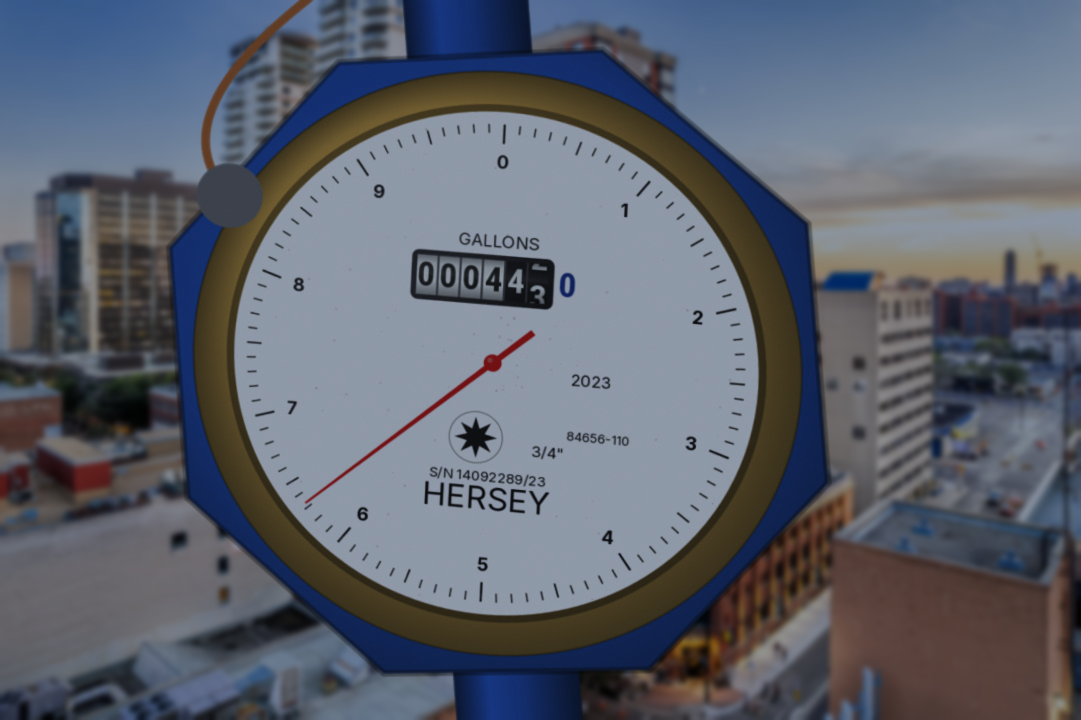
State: 4426.3 gal
